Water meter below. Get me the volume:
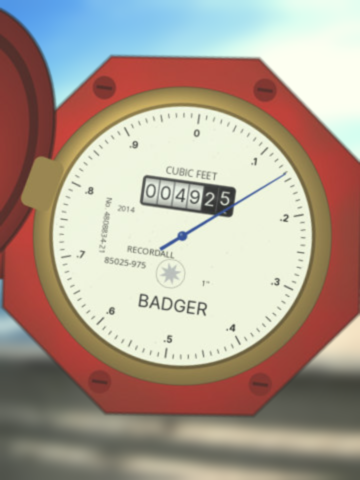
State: 4925.14 ft³
